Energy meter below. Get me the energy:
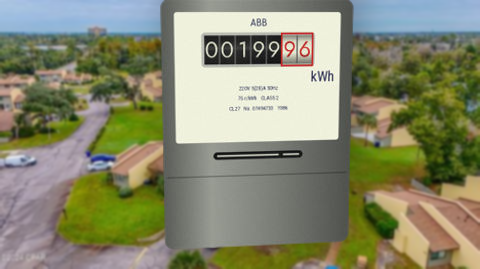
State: 199.96 kWh
